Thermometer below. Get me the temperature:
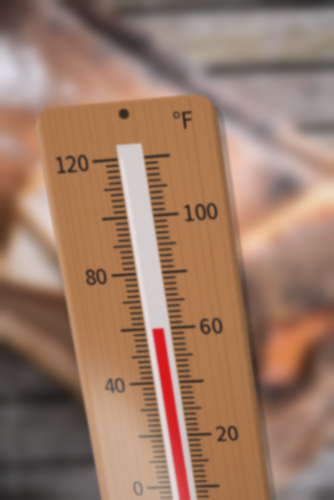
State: 60 °F
